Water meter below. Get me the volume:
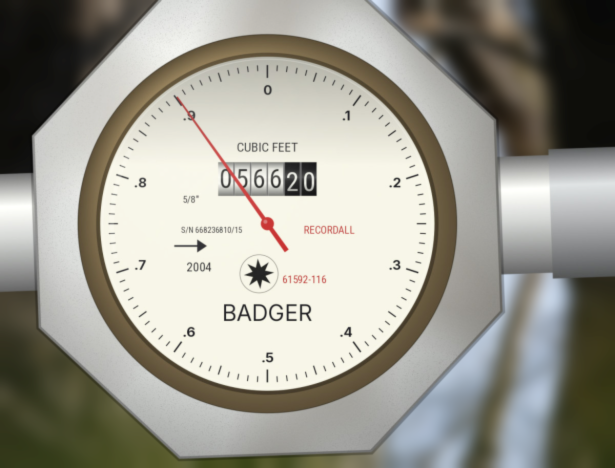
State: 56619.90 ft³
